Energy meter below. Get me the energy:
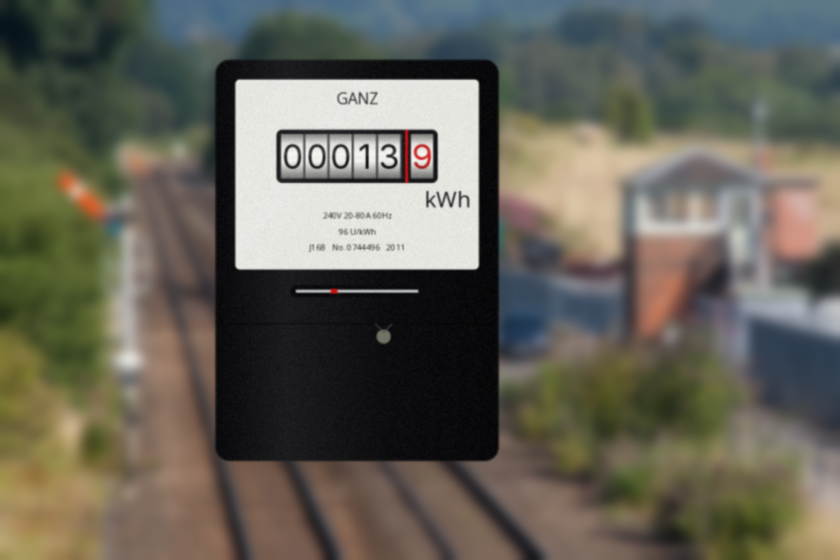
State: 13.9 kWh
